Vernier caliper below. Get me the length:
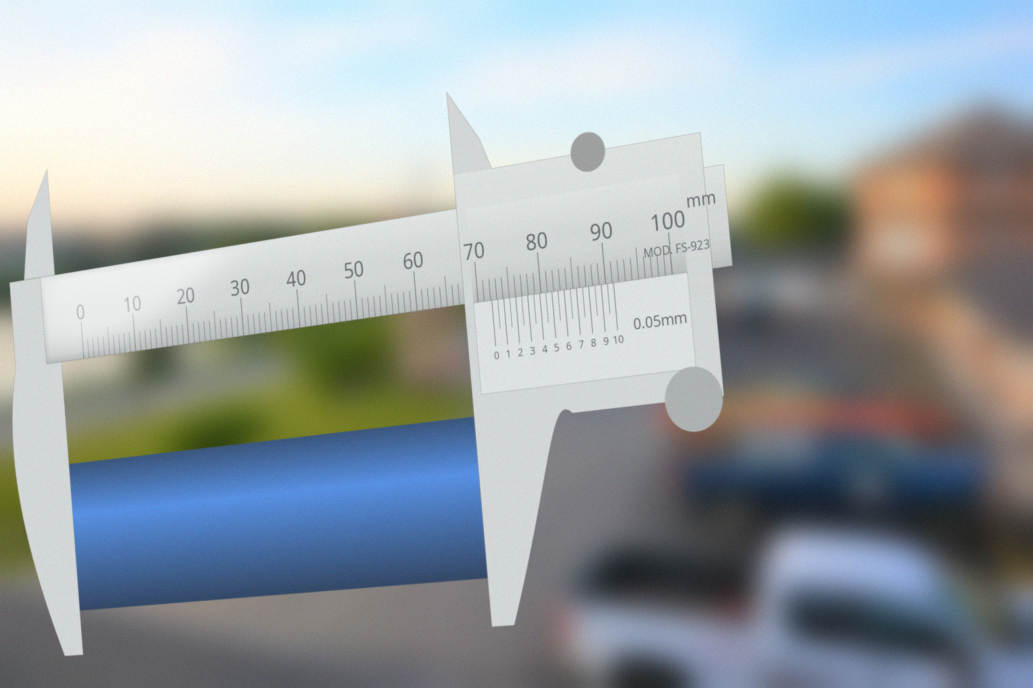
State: 72.2 mm
